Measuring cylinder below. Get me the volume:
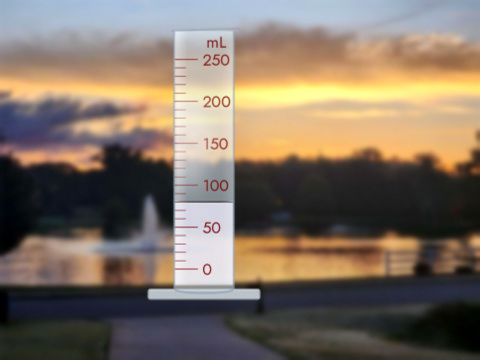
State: 80 mL
